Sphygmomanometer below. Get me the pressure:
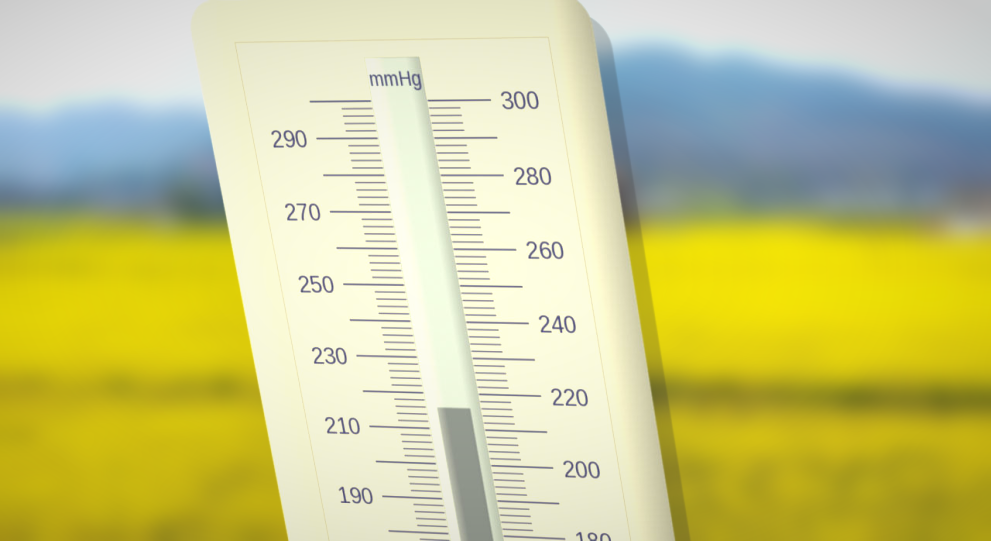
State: 216 mmHg
